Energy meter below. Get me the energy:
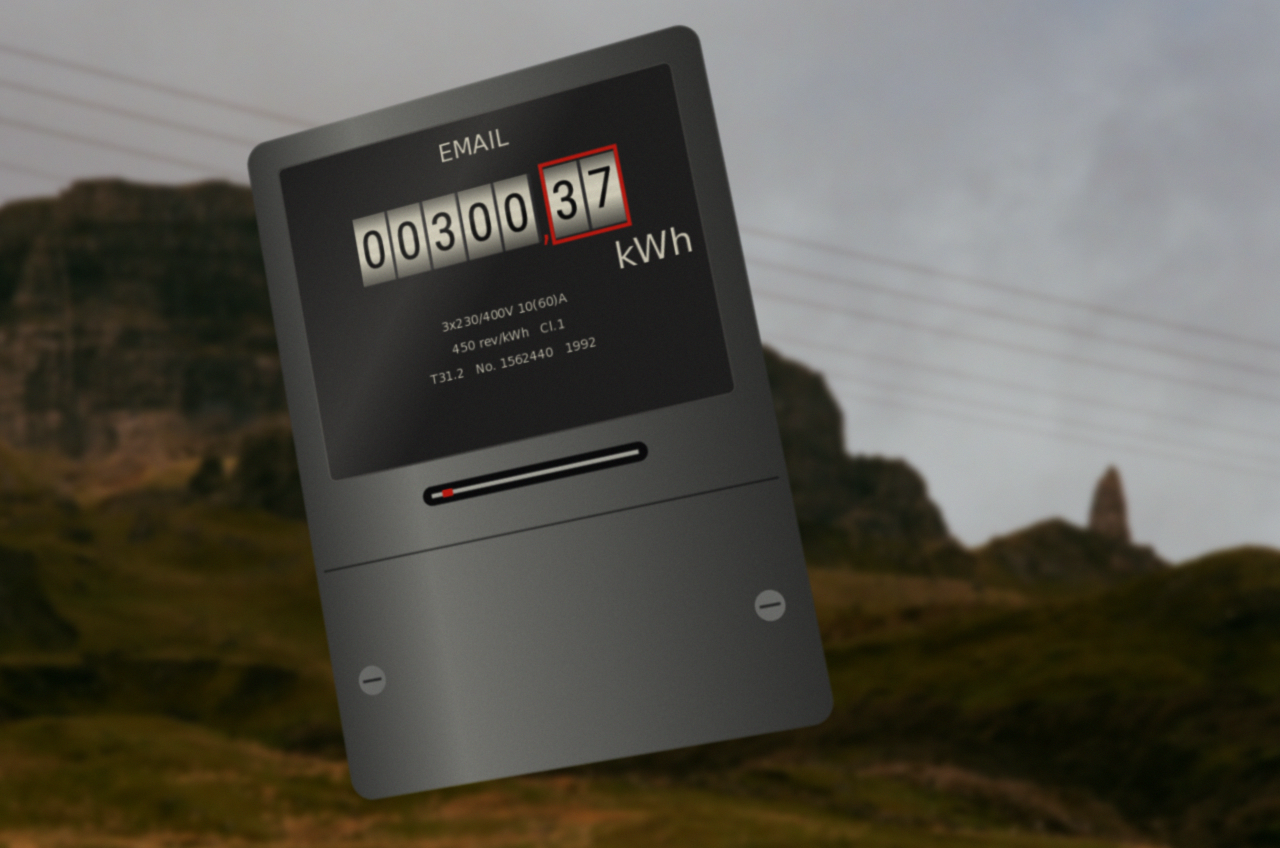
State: 300.37 kWh
